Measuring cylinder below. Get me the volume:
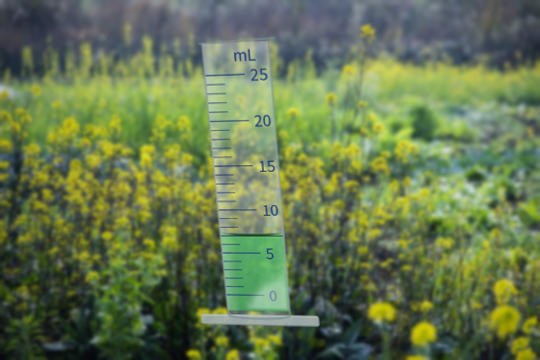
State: 7 mL
